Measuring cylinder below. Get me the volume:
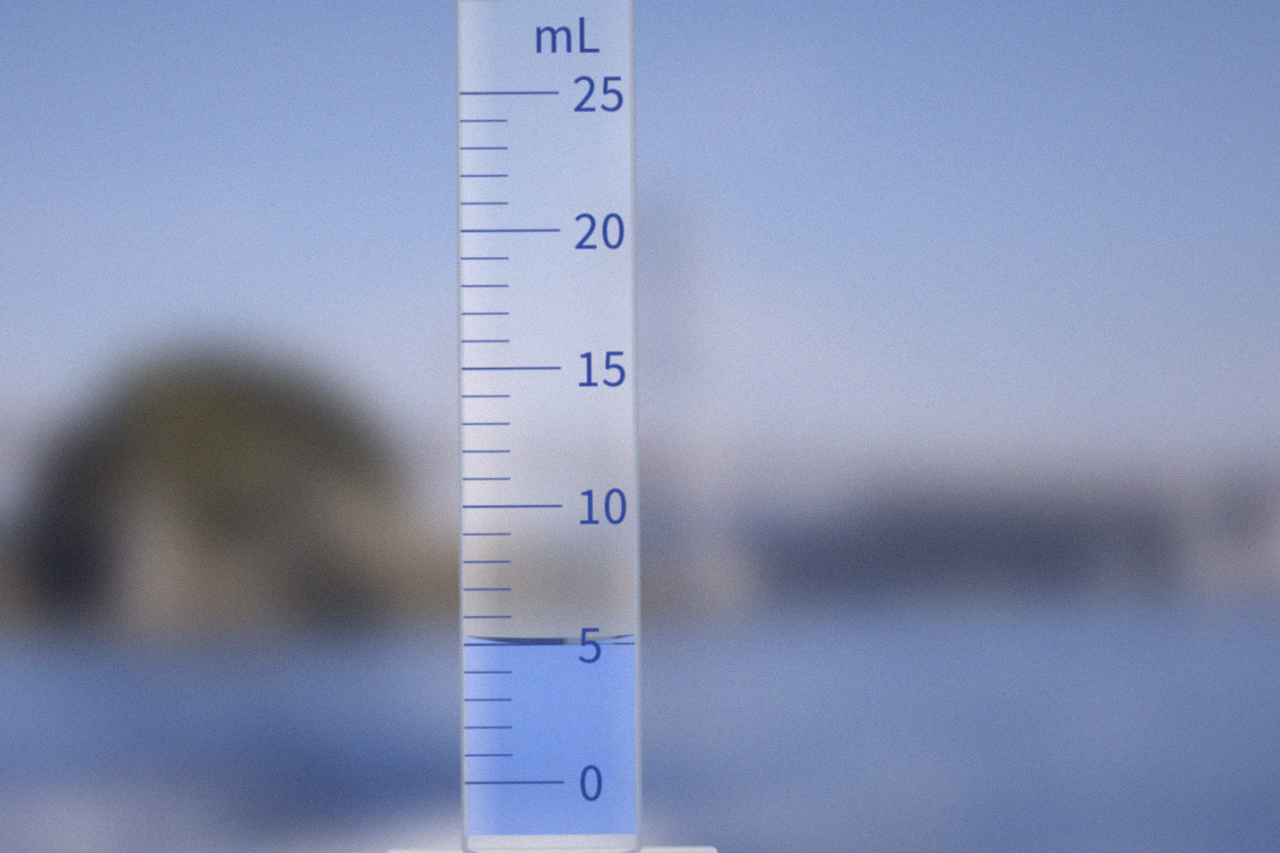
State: 5 mL
